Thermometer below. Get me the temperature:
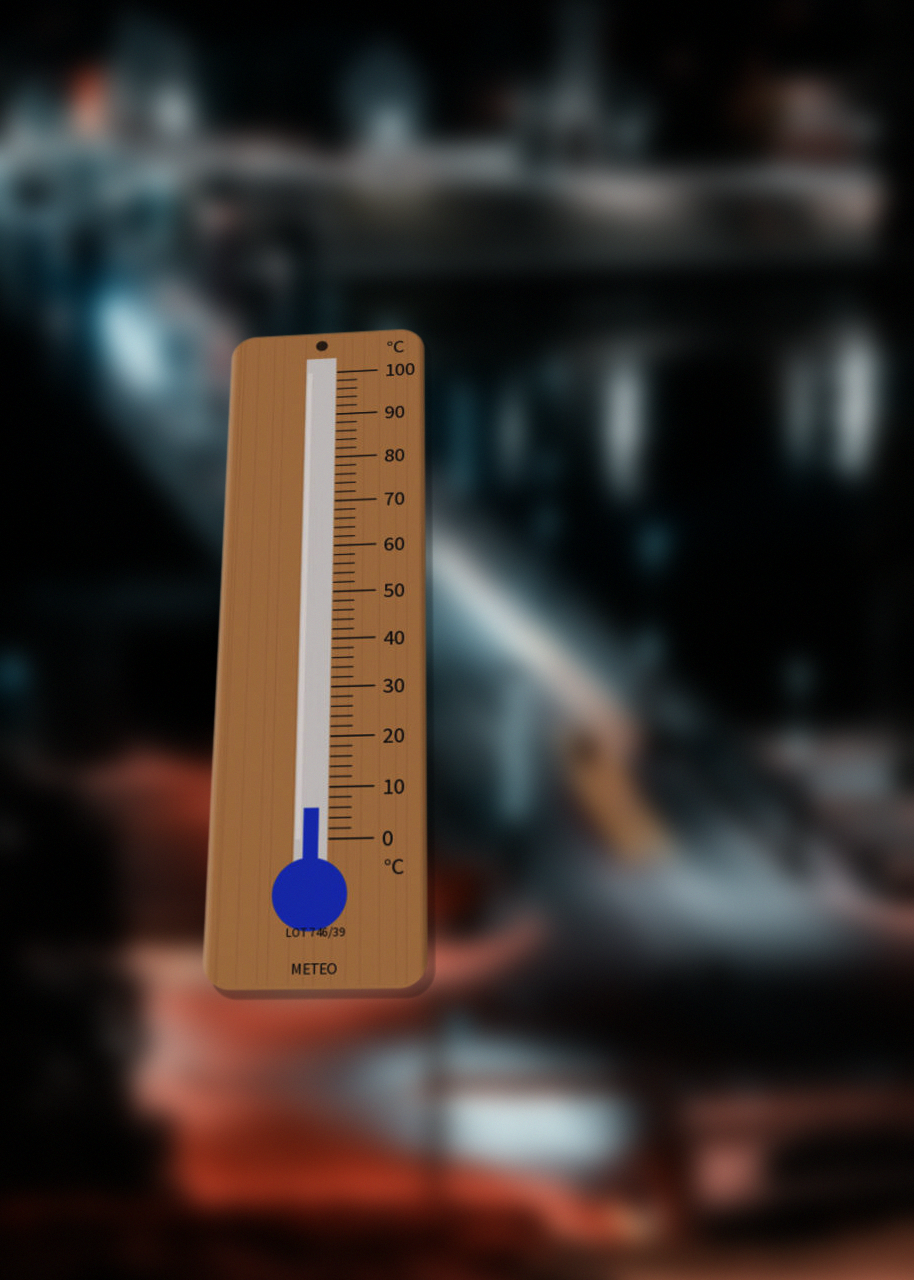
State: 6 °C
